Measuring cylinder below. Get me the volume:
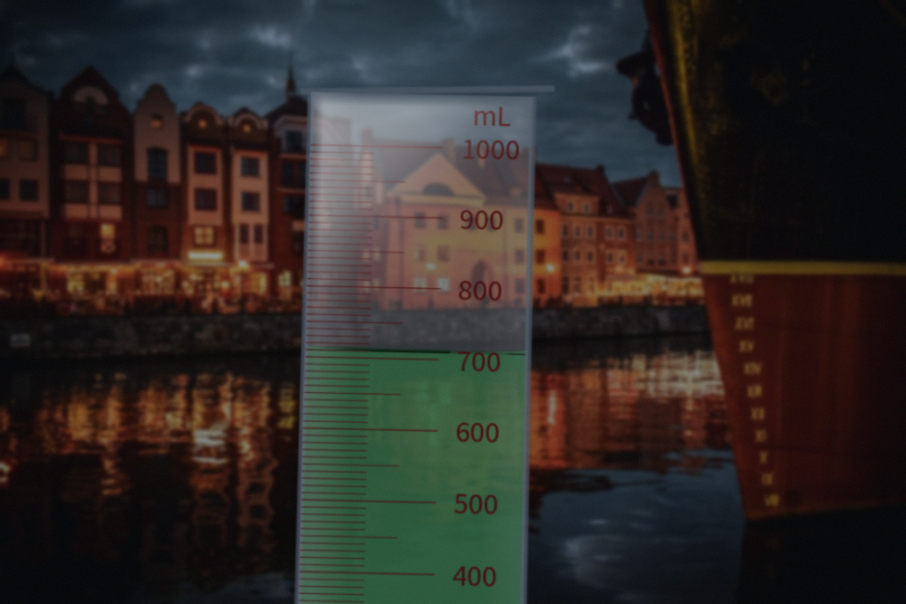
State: 710 mL
